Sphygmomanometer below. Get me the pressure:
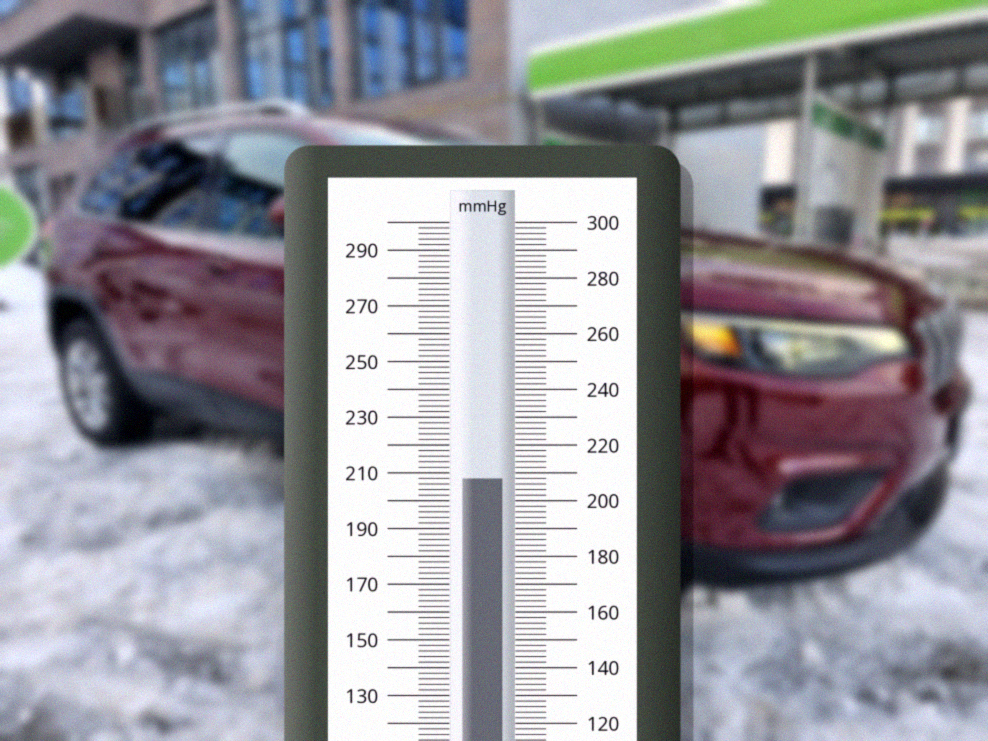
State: 208 mmHg
